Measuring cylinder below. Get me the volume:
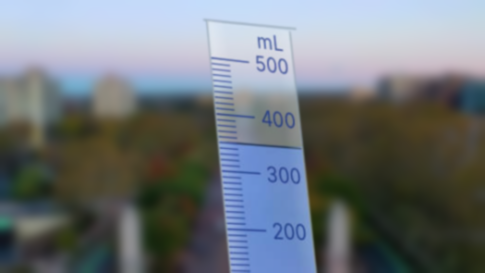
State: 350 mL
